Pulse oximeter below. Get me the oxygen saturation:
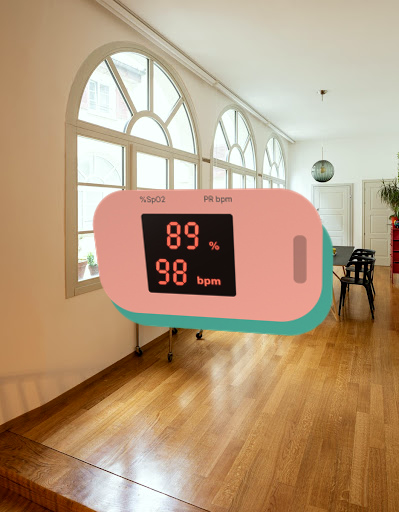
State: 89 %
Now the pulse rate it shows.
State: 98 bpm
